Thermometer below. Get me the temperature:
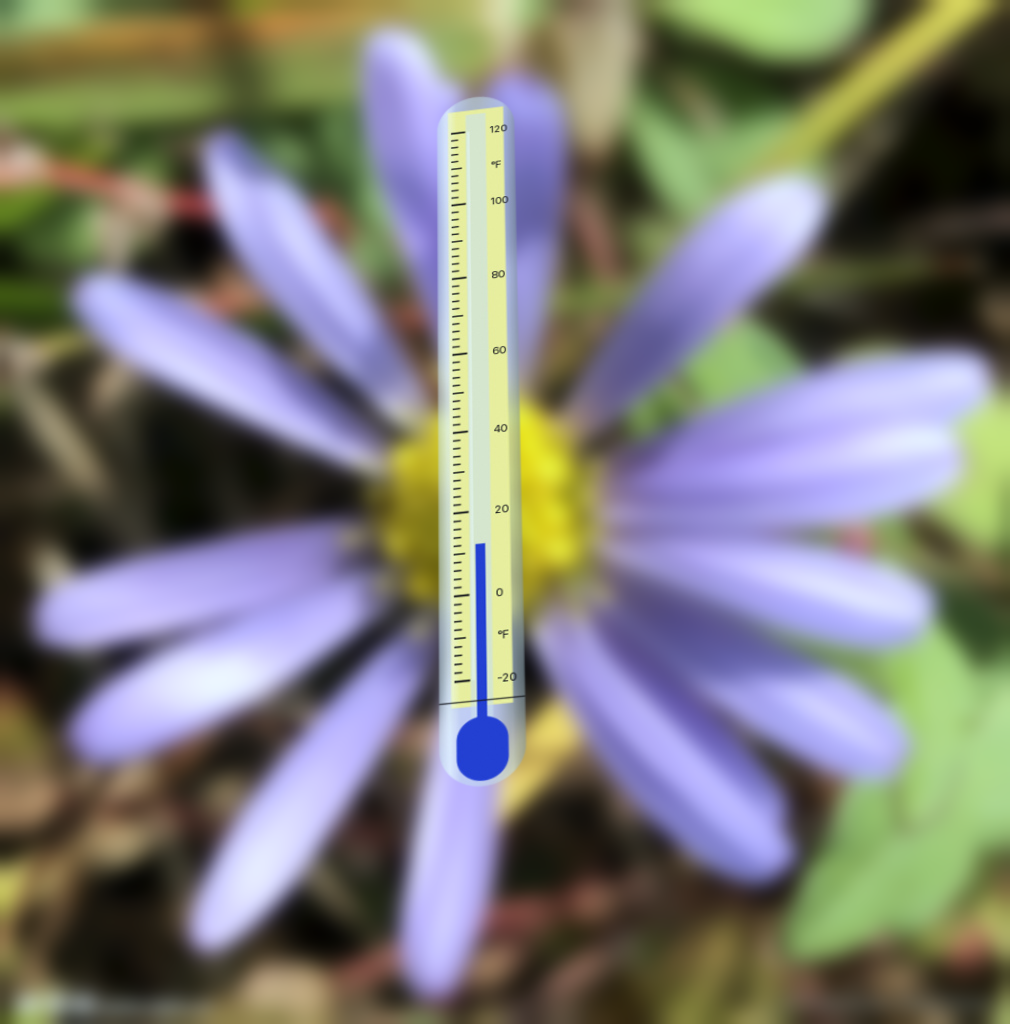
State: 12 °F
